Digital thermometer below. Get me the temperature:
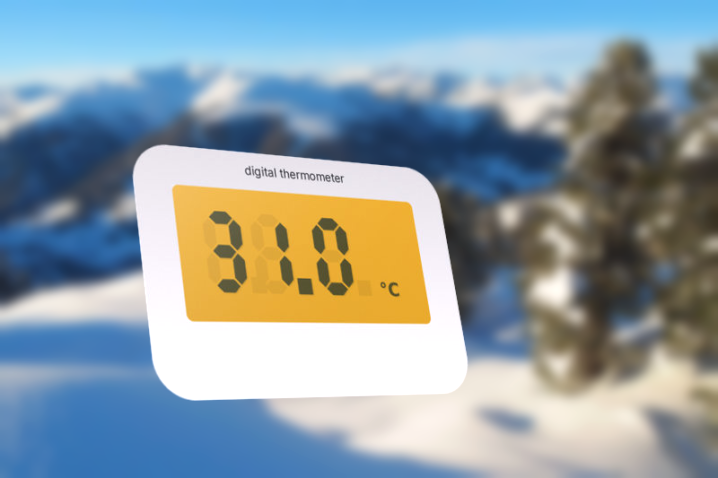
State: 31.0 °C
